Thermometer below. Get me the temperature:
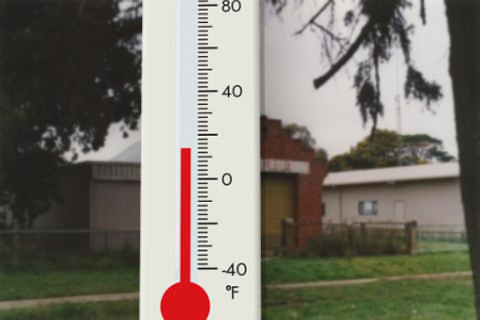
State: 14 °F
